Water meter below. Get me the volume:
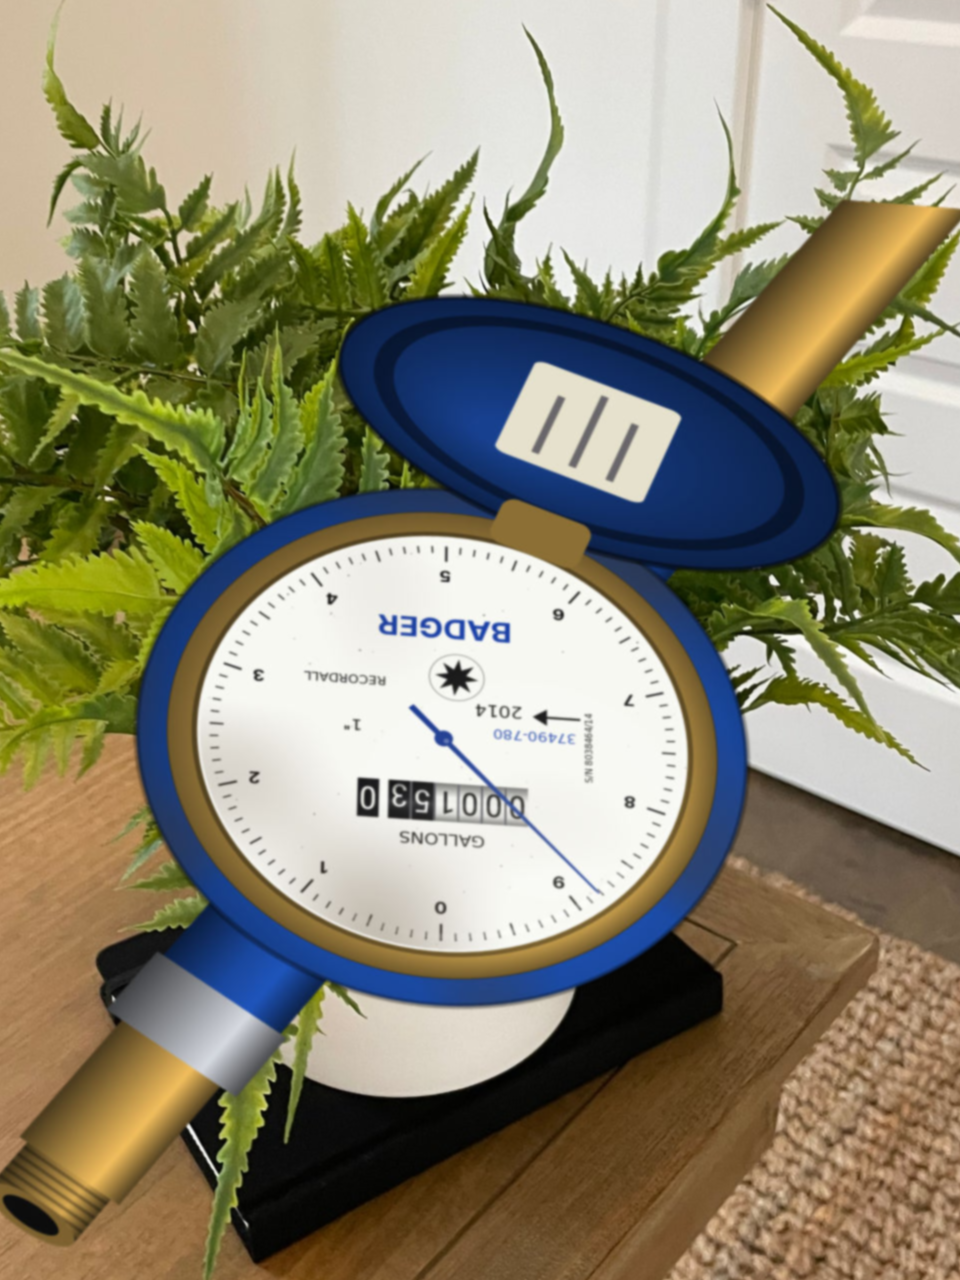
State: 1528.8 gal
